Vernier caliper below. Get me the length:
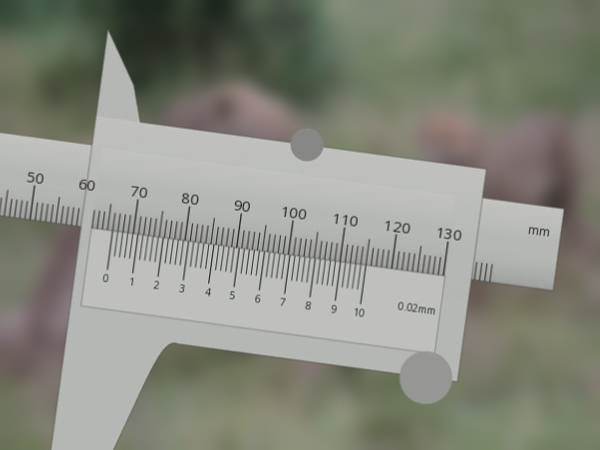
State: 66.0 mm
